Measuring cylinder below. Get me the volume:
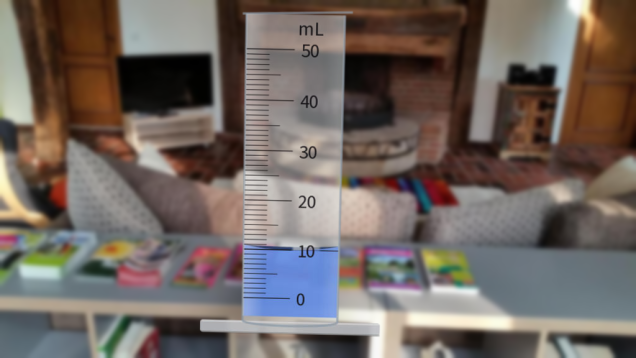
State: 10 mL
